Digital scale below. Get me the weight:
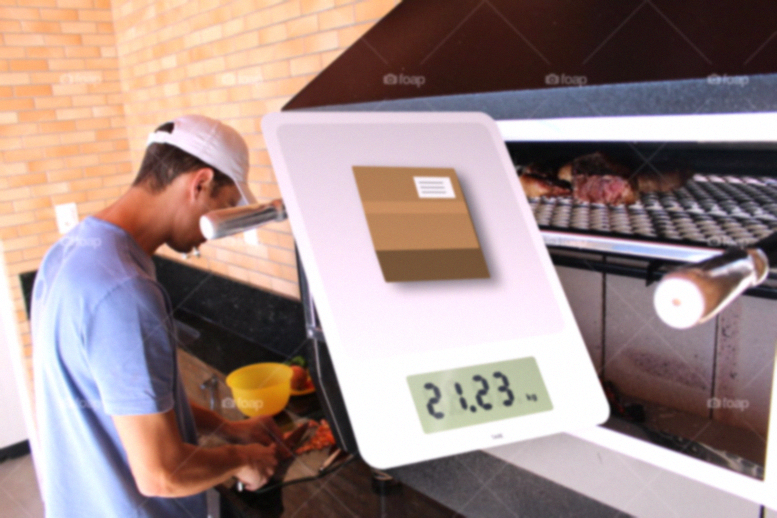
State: 21.23 kg
